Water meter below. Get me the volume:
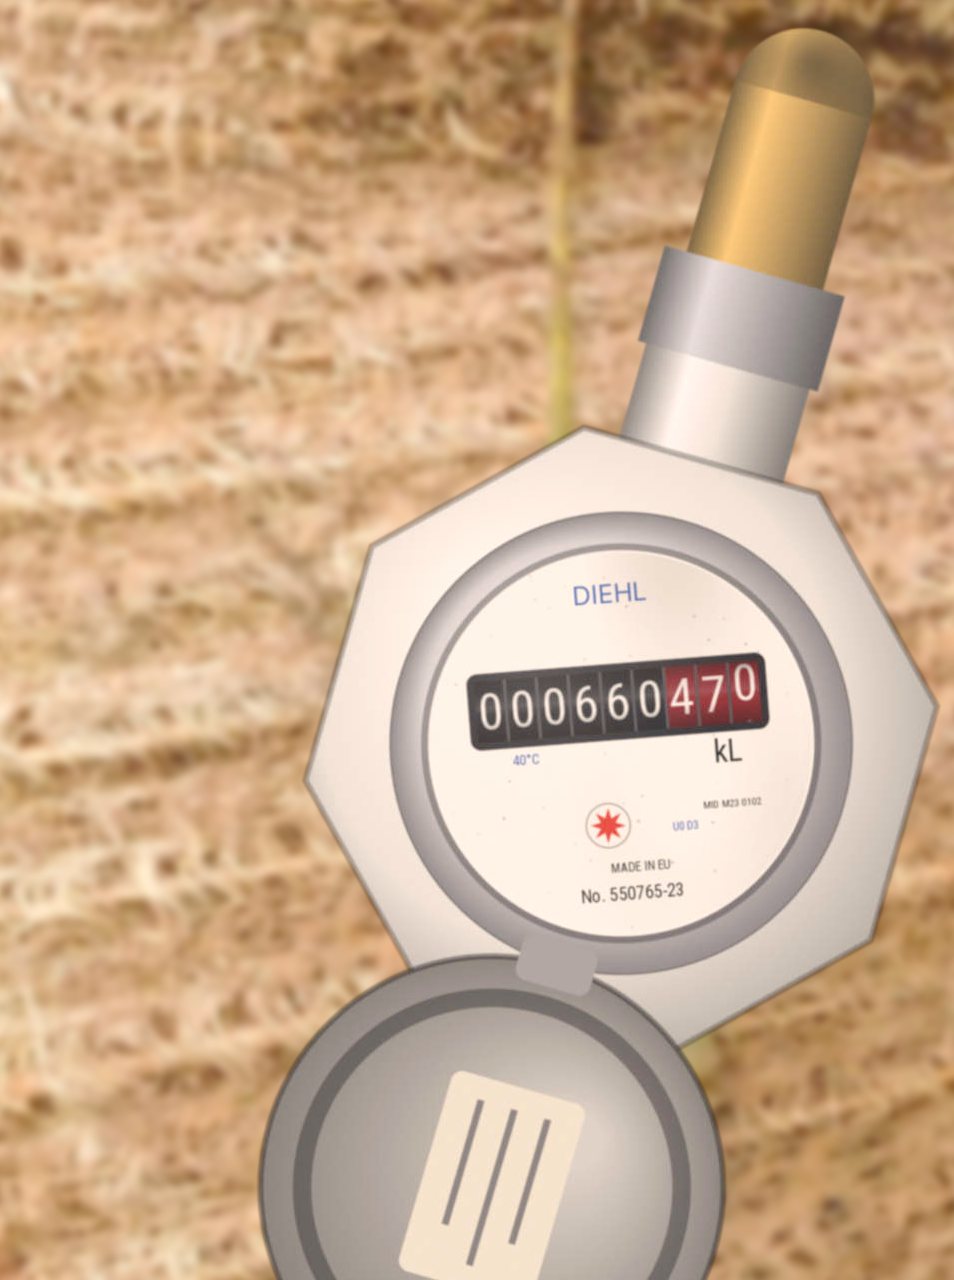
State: 660.470 kL
